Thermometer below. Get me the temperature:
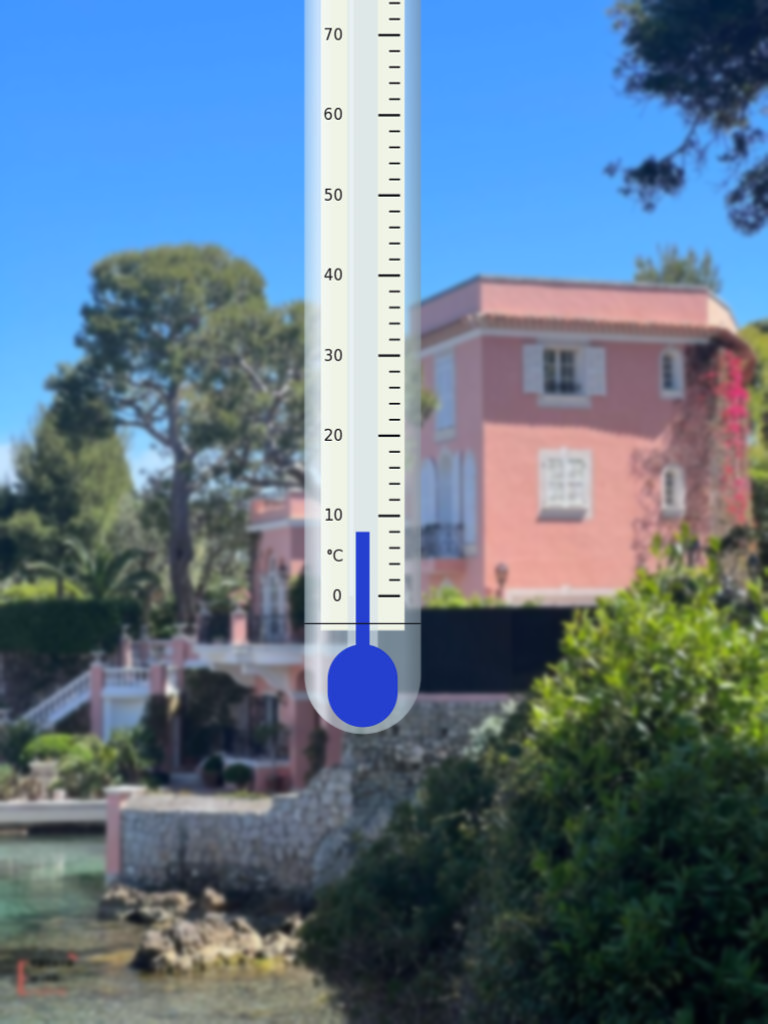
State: 8 °C
